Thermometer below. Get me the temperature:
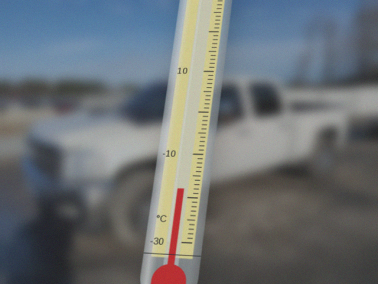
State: -18 °C
